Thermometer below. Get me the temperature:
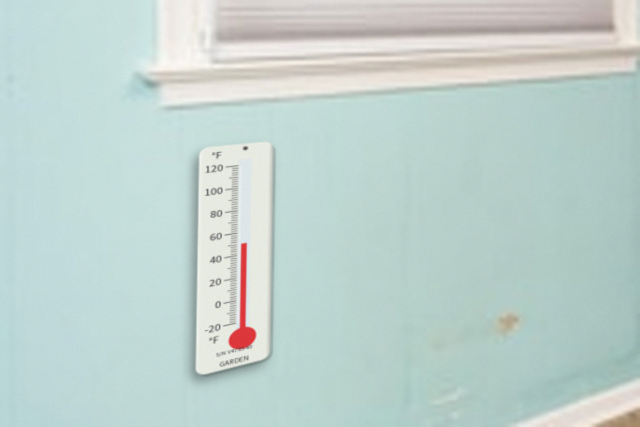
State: 50 °F
